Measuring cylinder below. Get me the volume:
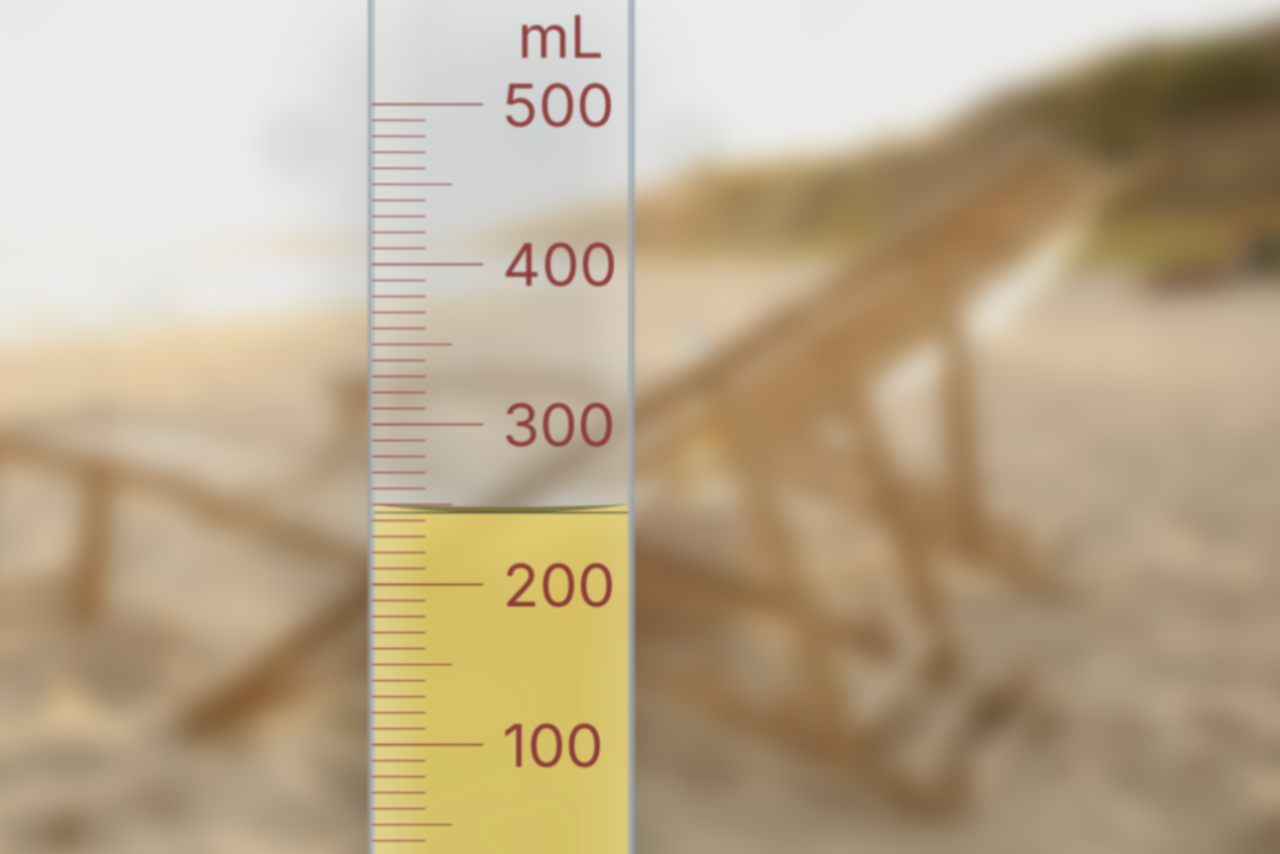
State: 245 mL
